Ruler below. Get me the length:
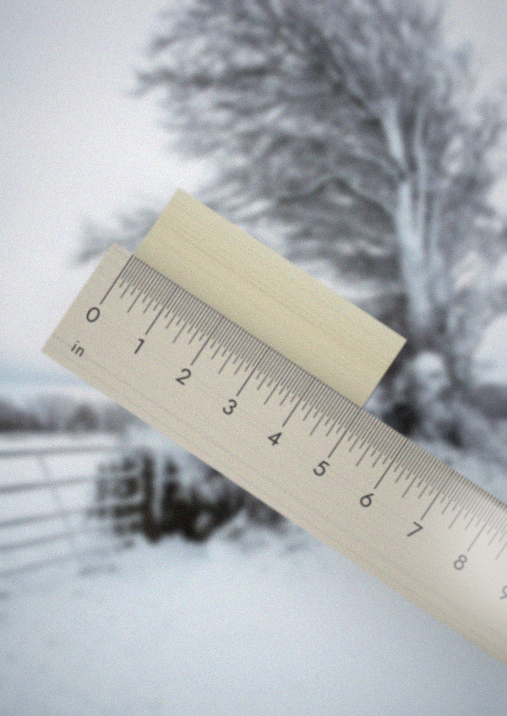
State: 5 in
